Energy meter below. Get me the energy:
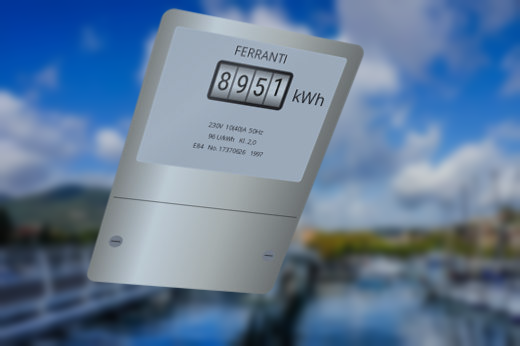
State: 8951 kWh
